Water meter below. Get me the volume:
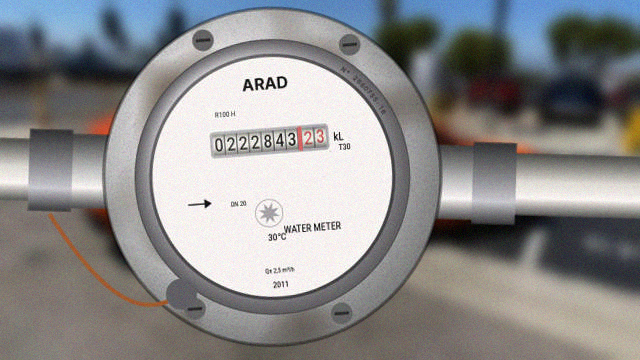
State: 222843.23 kL
